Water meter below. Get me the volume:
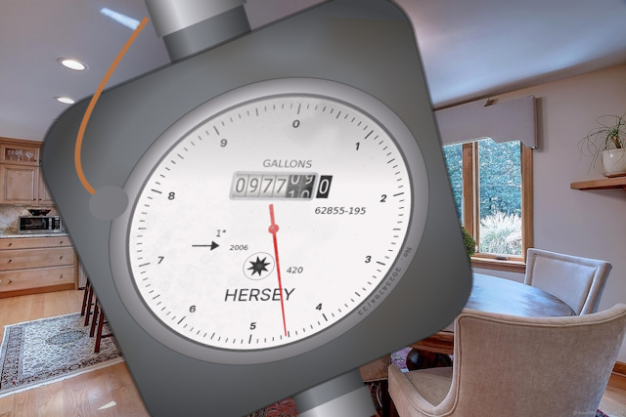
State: 977094.5 gal
